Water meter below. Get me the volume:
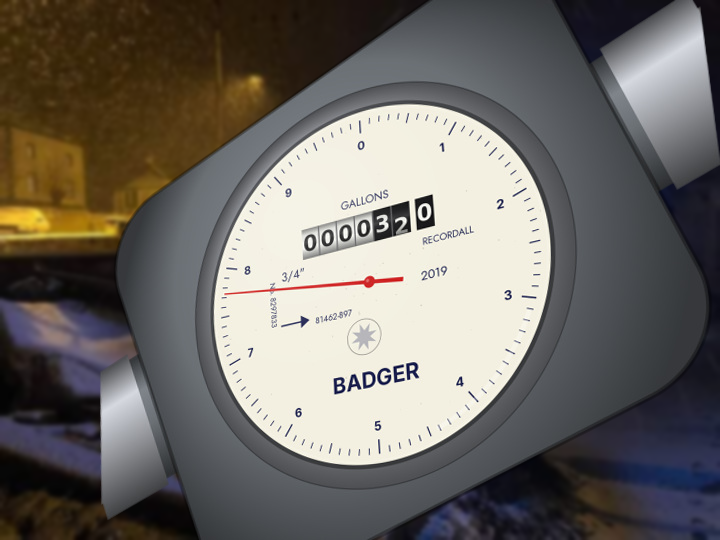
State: 317.7 gal
